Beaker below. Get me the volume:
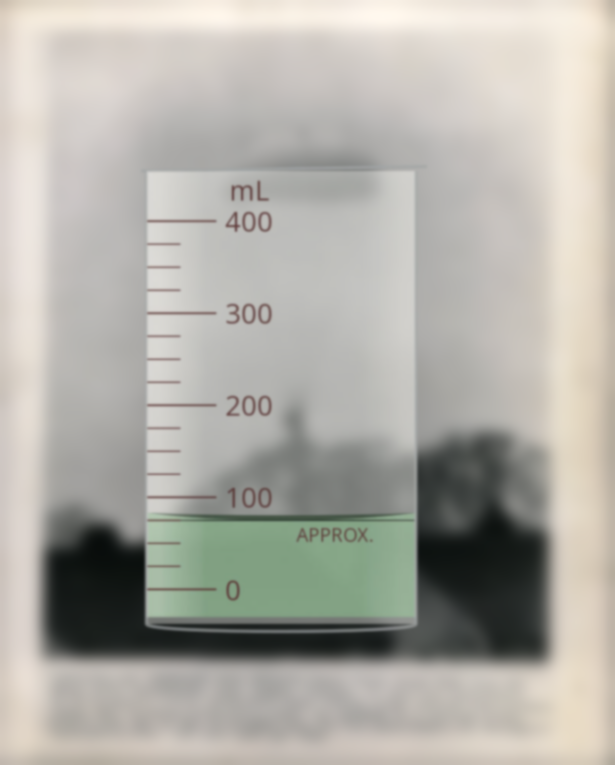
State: 75 mL
